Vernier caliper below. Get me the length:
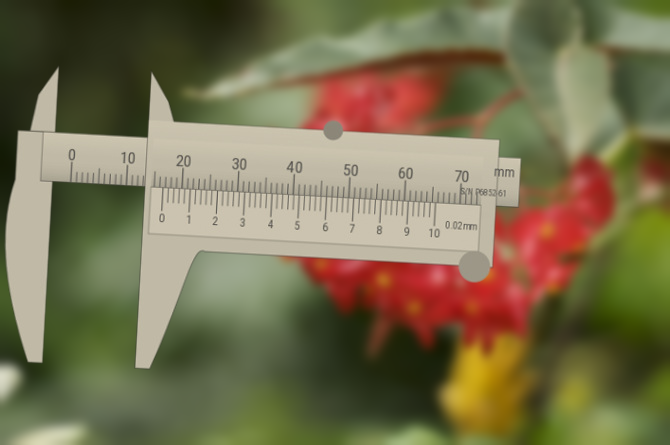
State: 16.6 mm
